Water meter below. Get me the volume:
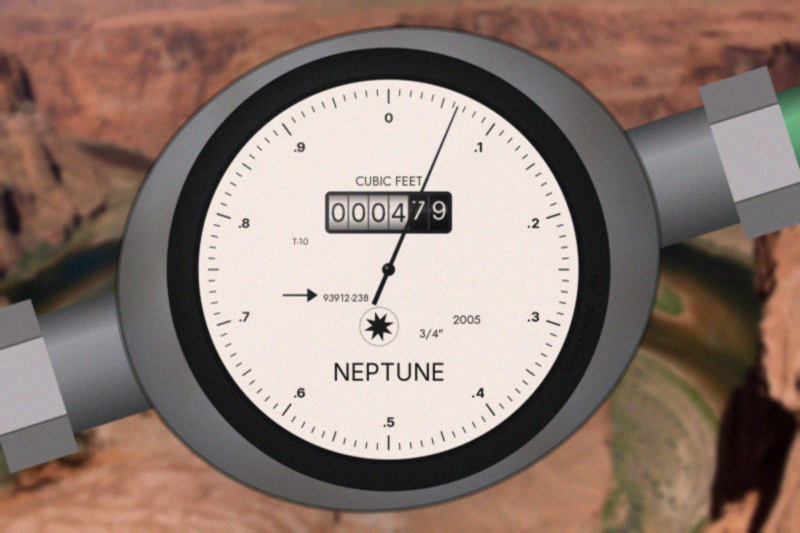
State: 479.06 ft³
